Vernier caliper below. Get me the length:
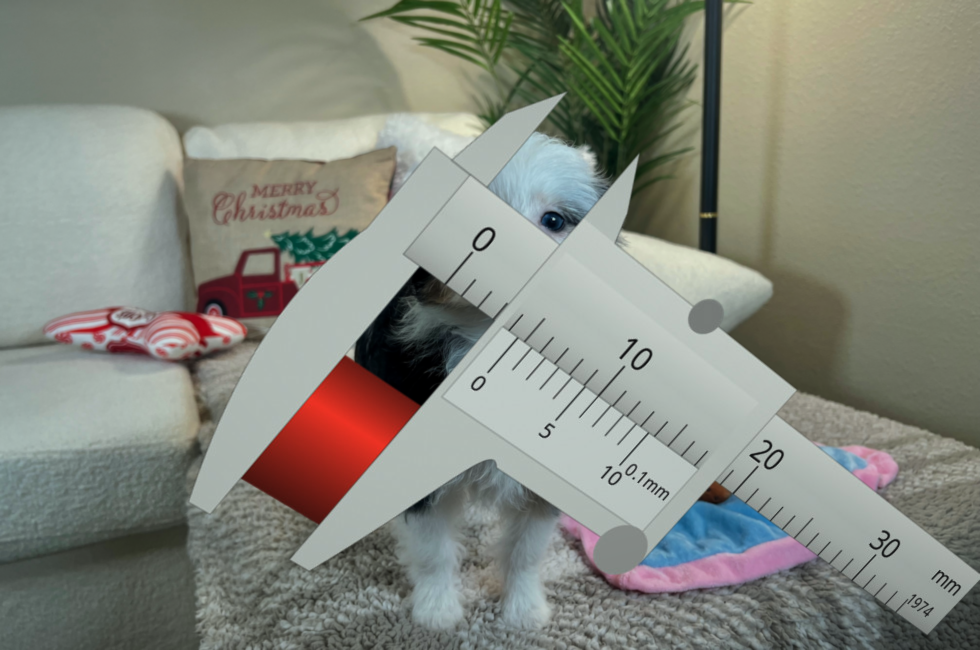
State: 4.6 mm
